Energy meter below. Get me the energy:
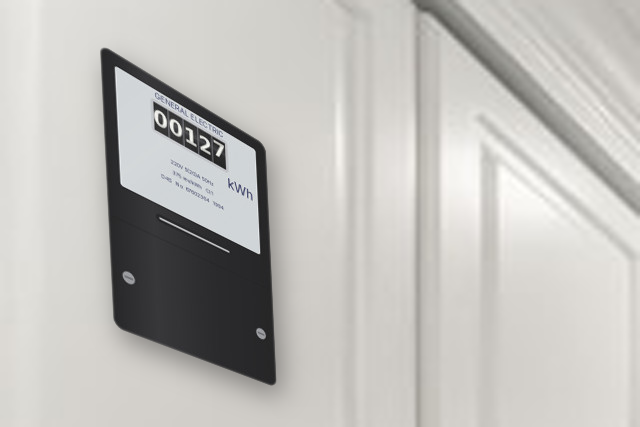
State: 127 kWh
